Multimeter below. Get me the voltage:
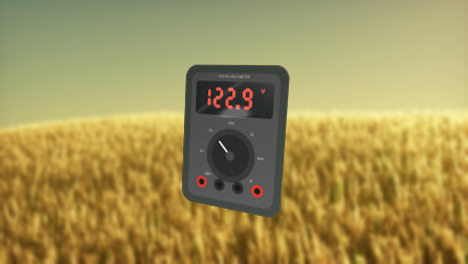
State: 122.9 V
